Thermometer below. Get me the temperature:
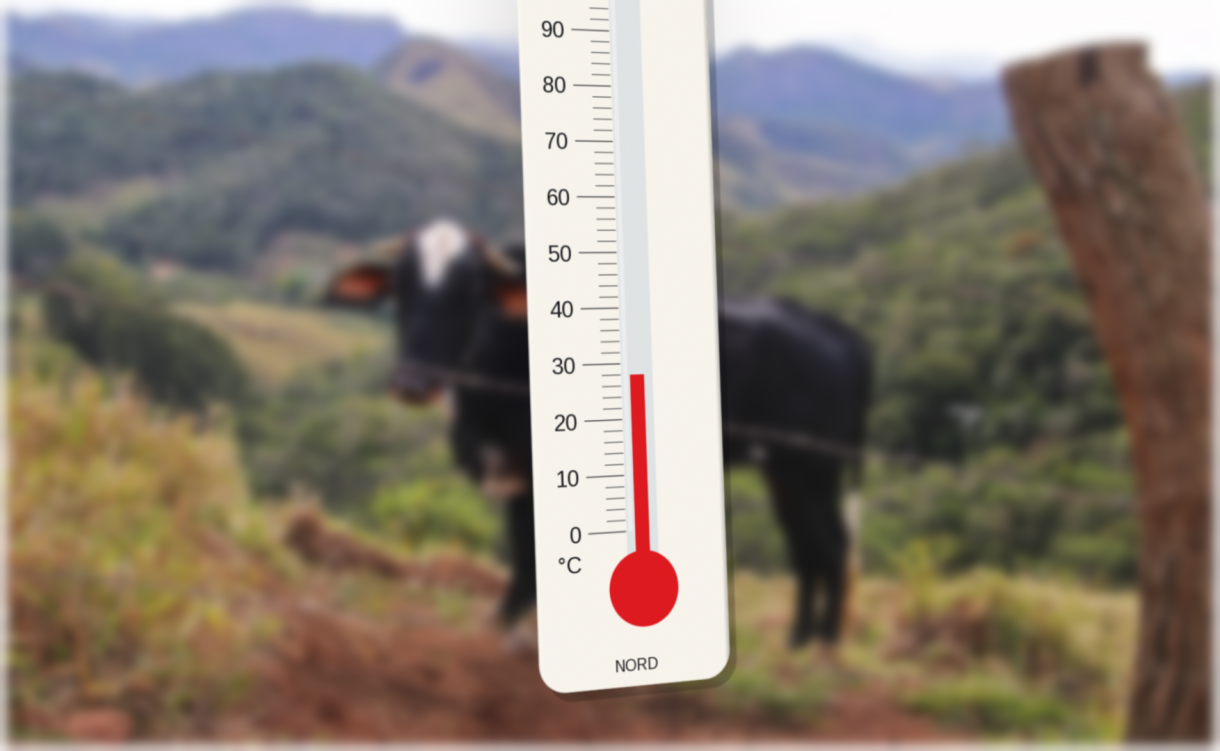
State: 28 °C
